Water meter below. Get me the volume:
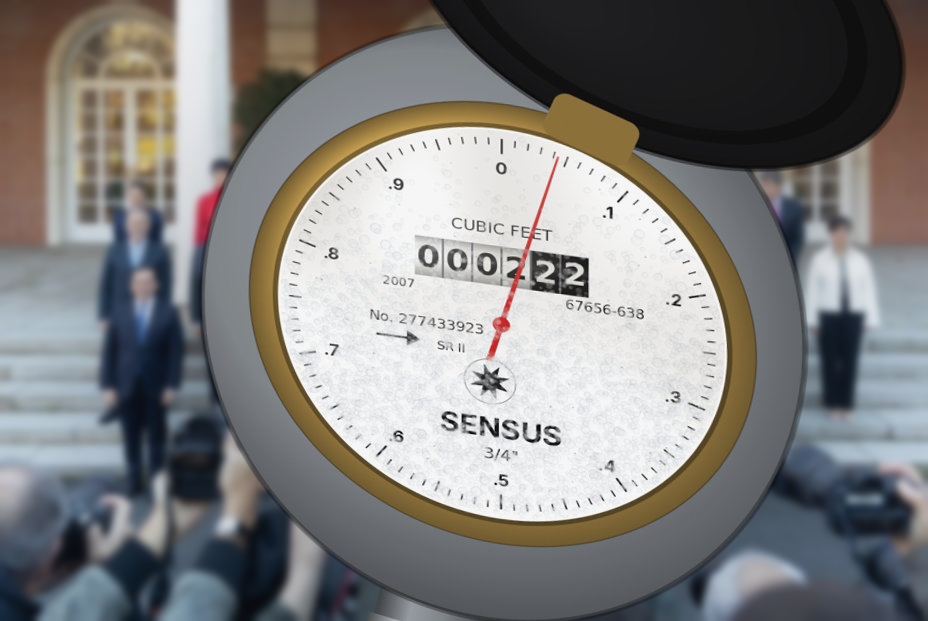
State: 222.04 ft³
